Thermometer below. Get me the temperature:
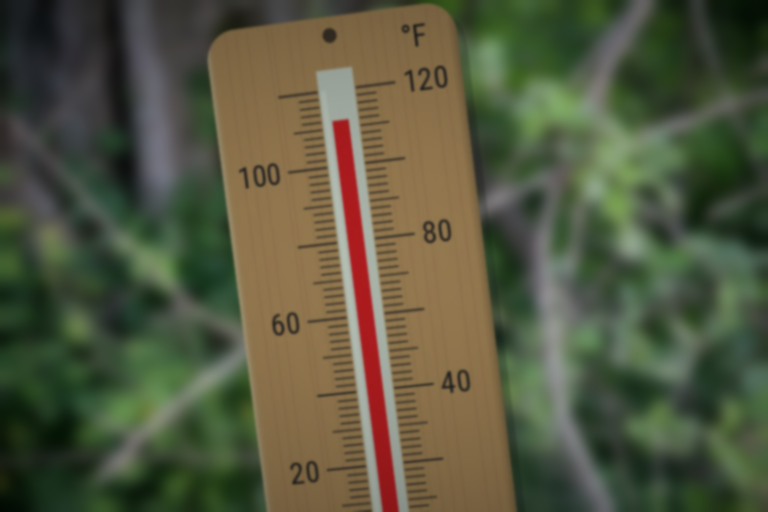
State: 112 °F
